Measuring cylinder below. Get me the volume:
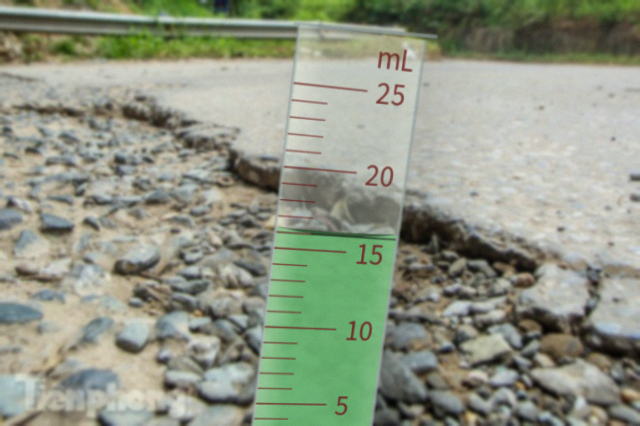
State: 16 mL
